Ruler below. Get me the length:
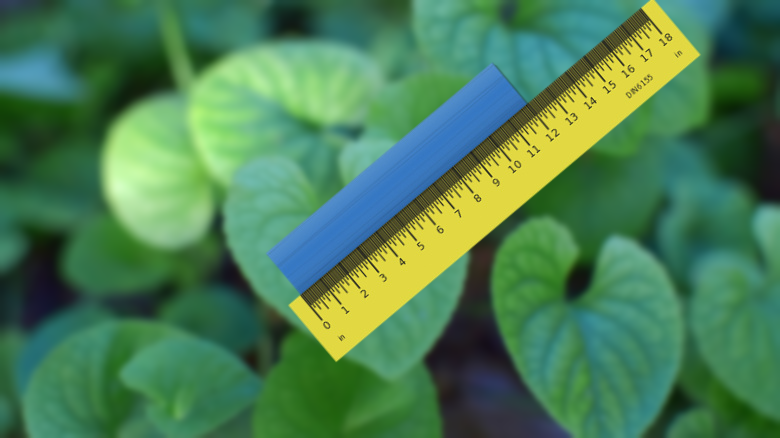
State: 12 in
